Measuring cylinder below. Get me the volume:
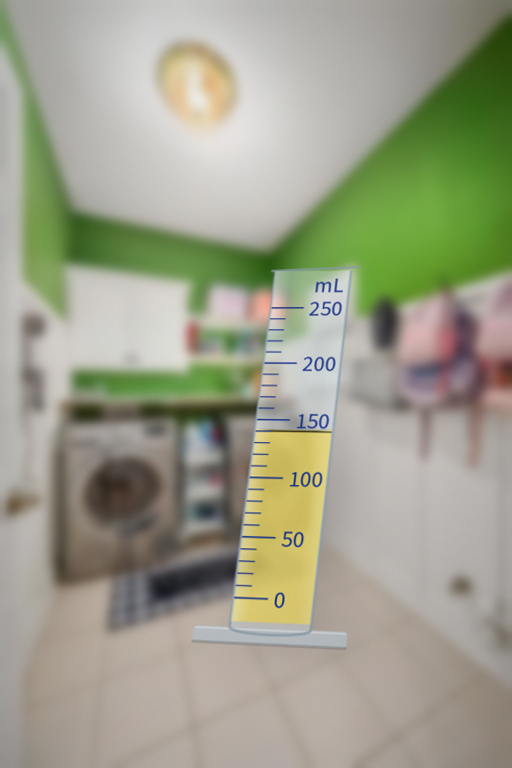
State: 140 mL
